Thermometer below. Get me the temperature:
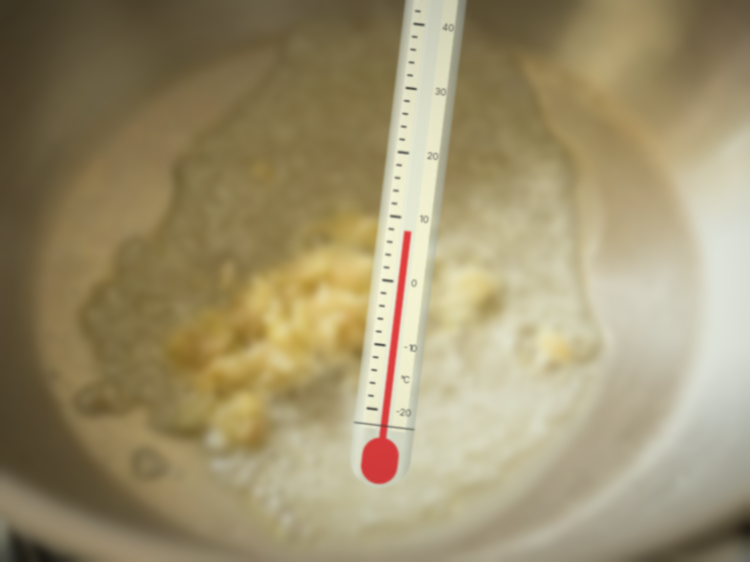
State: 8 °C
